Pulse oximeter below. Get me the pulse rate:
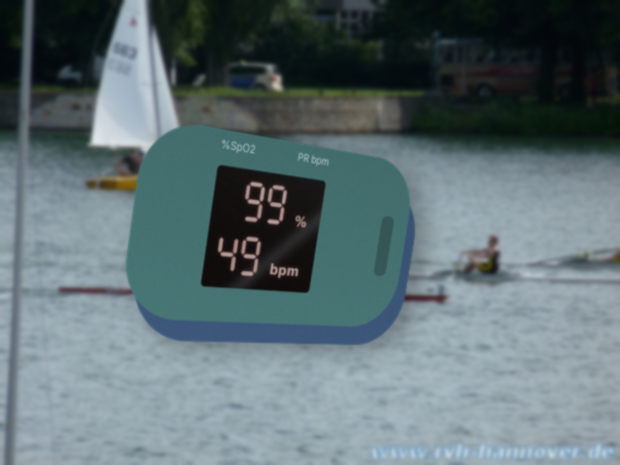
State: 49 bpm
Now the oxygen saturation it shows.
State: 99 %
